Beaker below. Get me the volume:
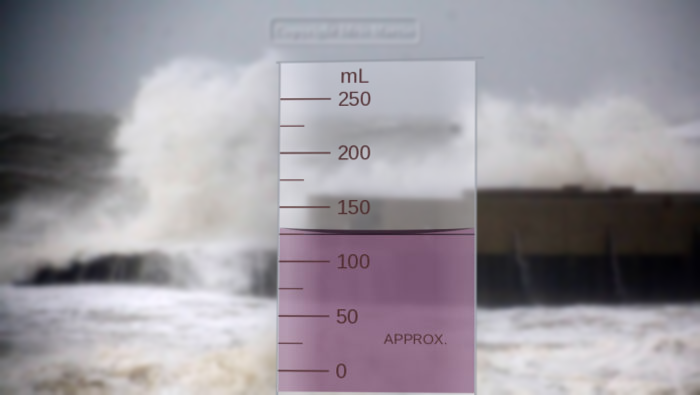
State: 125 mL
